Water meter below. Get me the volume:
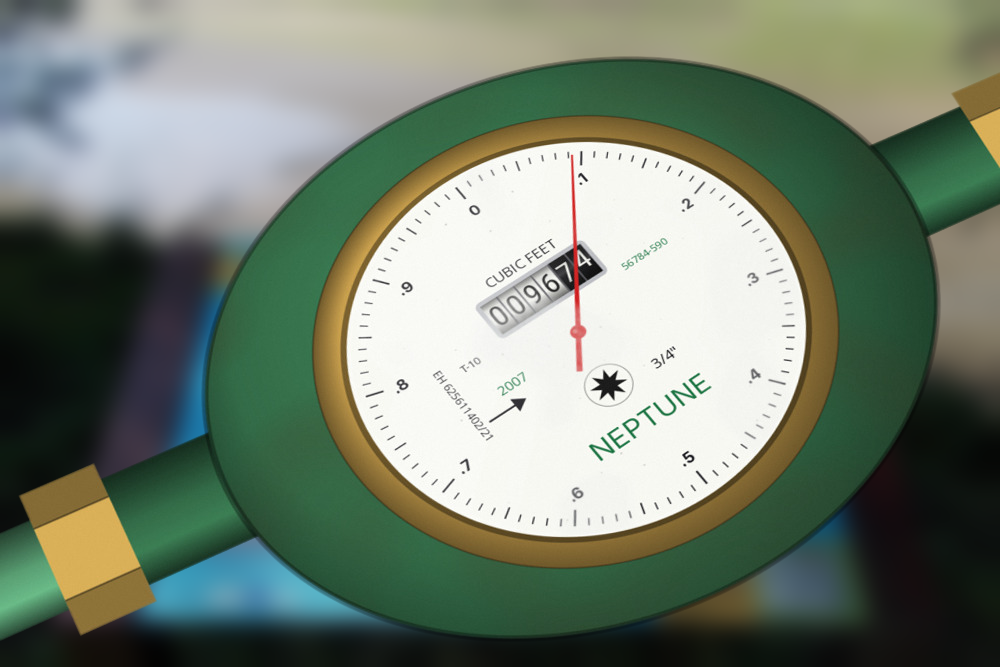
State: 9674.09 ft³
